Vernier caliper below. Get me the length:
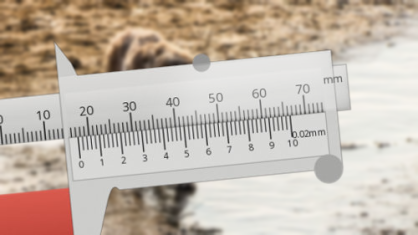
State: 17.5 mm
